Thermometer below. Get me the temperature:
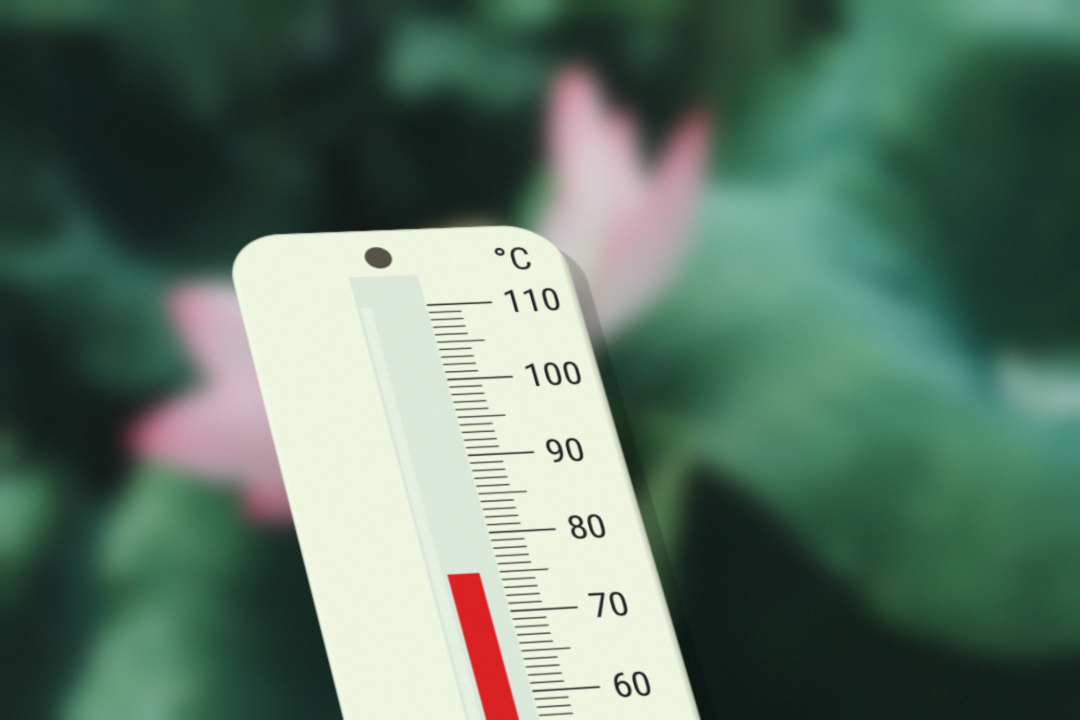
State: 75 °C
